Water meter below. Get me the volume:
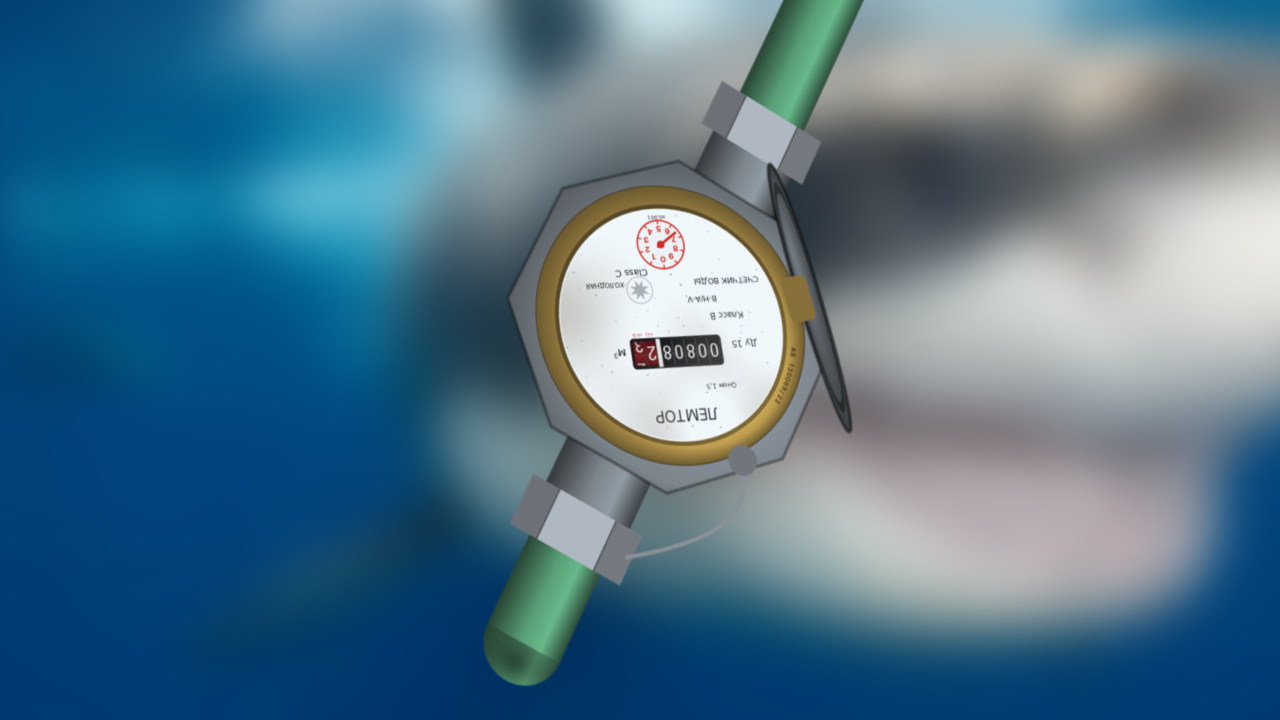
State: 808.226 m³
